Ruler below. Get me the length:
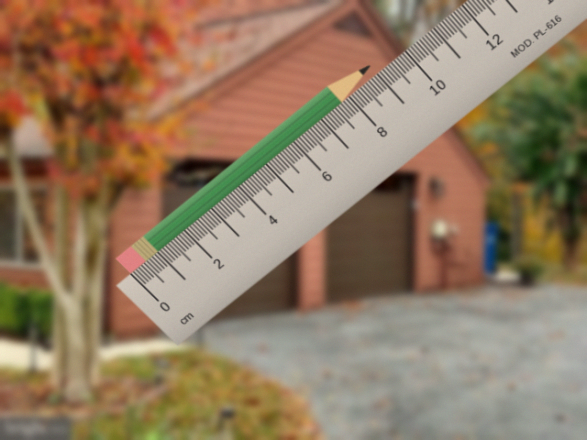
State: 9 cm
